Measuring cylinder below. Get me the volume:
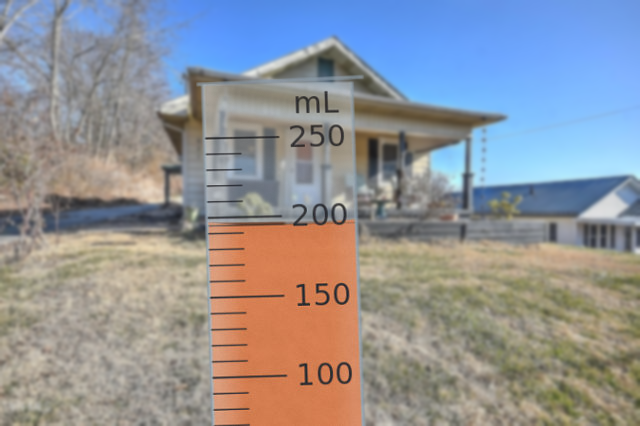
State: 195 mL
